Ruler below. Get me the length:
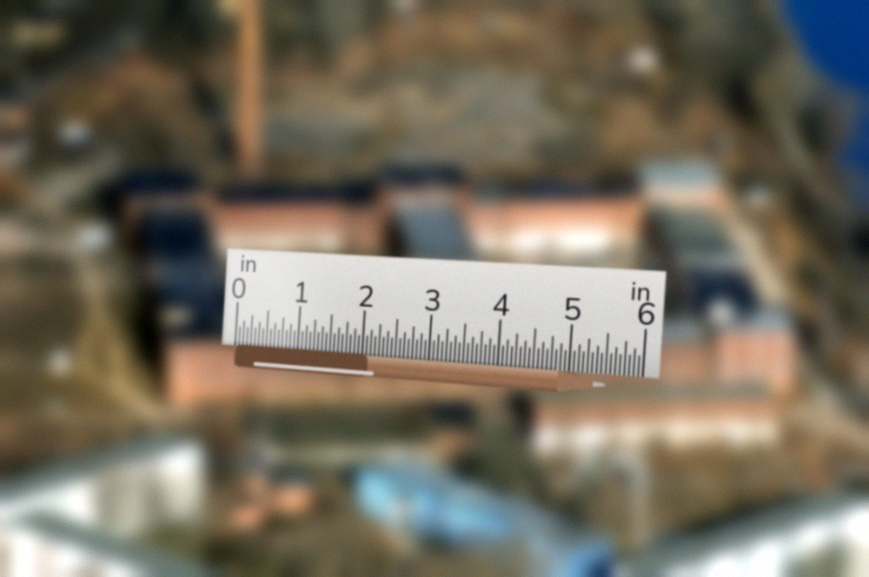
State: 5.5 in
